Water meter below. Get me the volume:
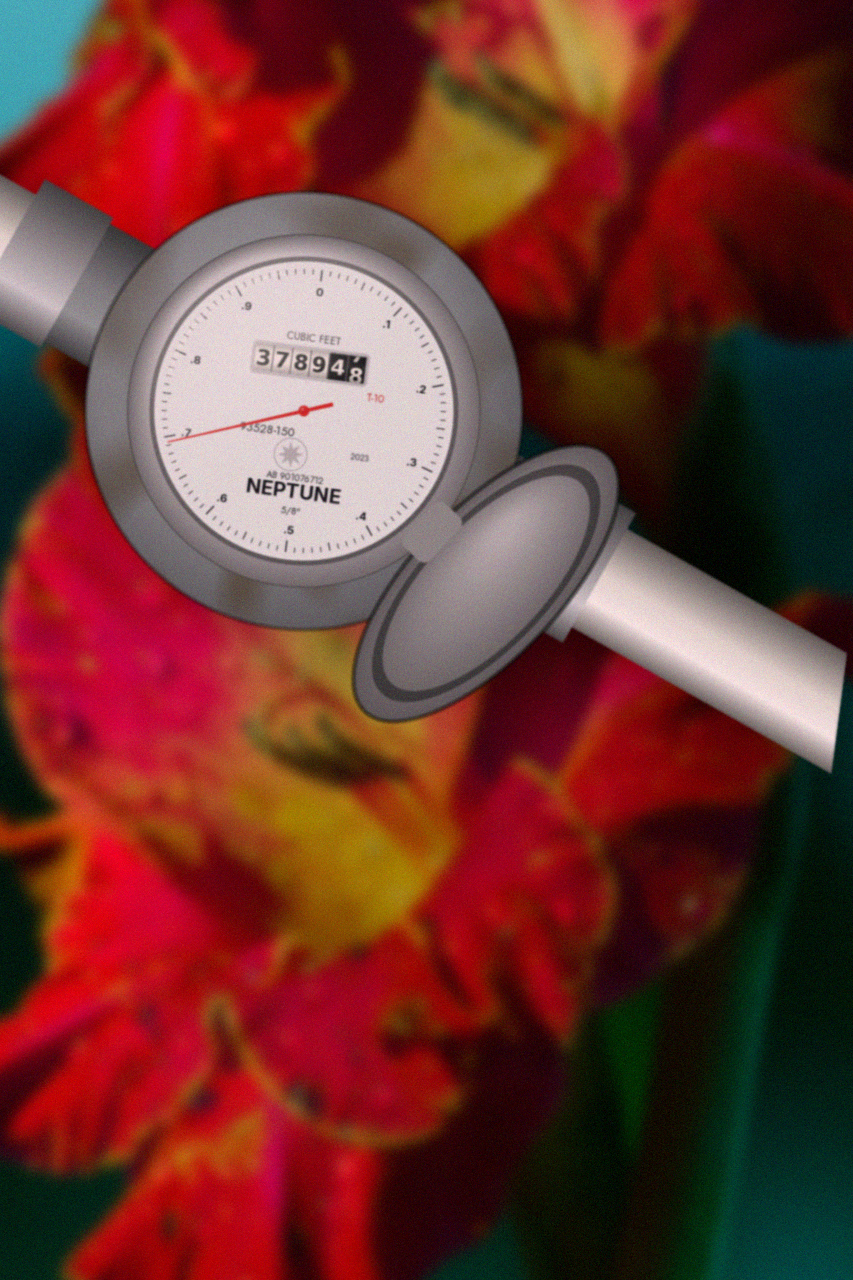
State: 378947.69 ft³
